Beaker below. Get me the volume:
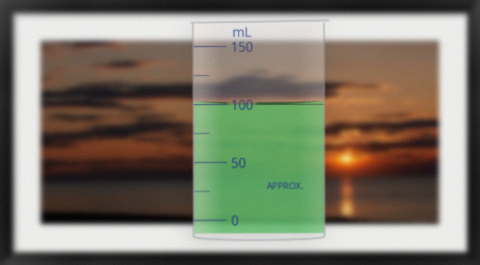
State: 100 mL
